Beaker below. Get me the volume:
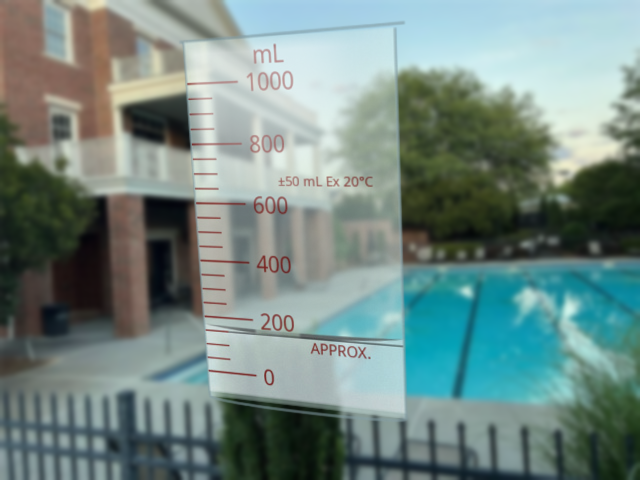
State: 150 mL
